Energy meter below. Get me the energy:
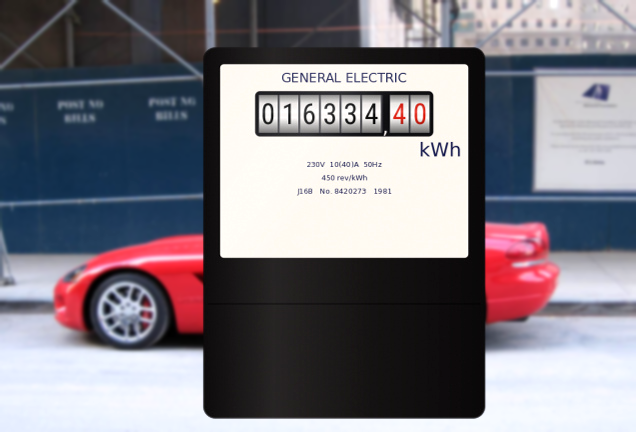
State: 16334.40 kWh
